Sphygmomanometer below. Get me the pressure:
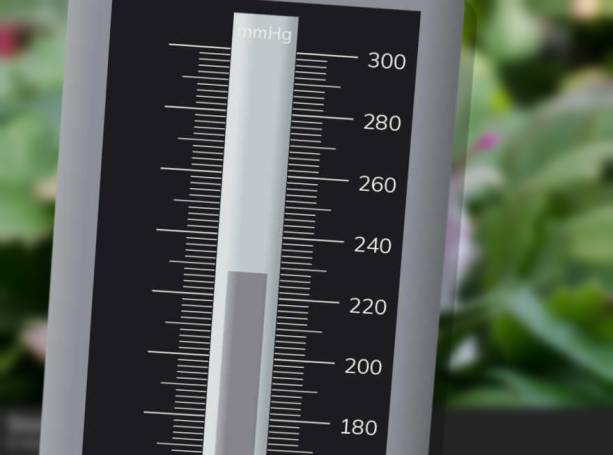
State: 228 mmHg
